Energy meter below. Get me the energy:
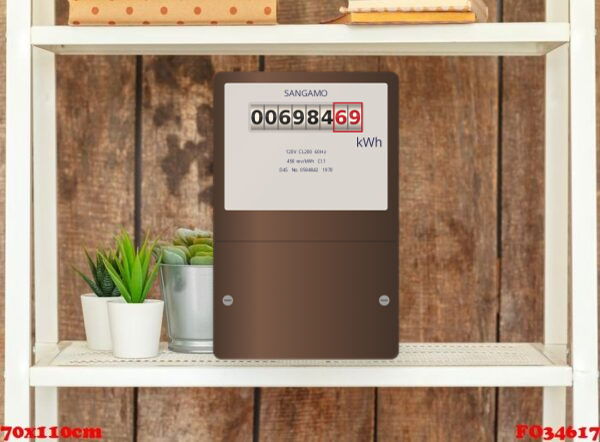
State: 6984.69 kWh
